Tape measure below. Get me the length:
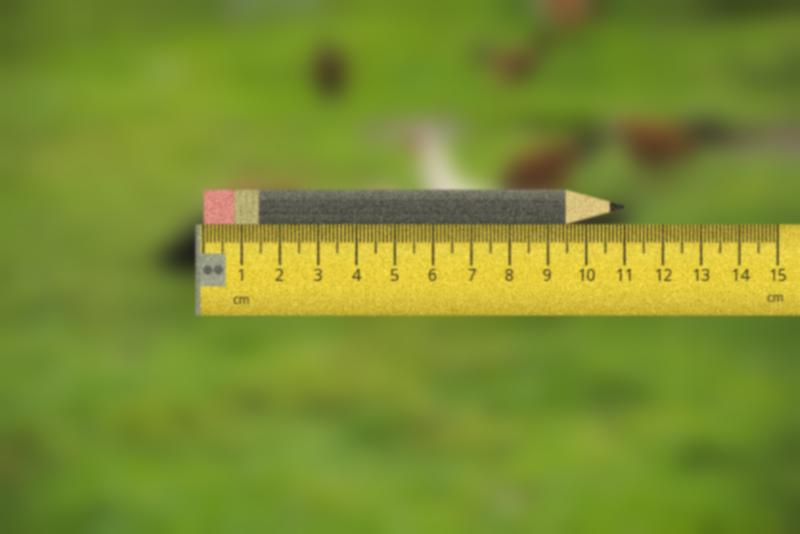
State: 11 cm
